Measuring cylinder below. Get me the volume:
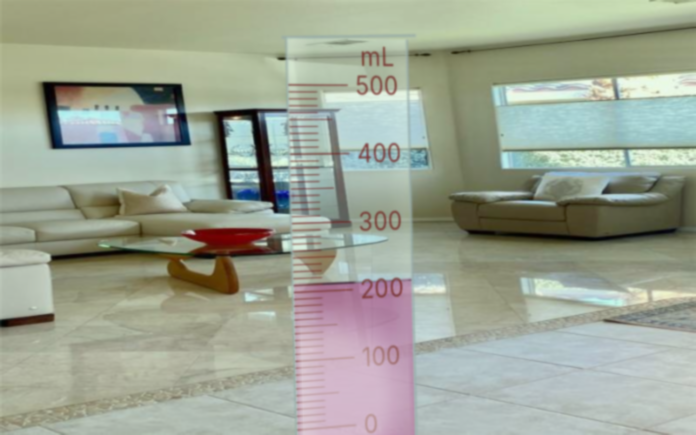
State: 210 mL
